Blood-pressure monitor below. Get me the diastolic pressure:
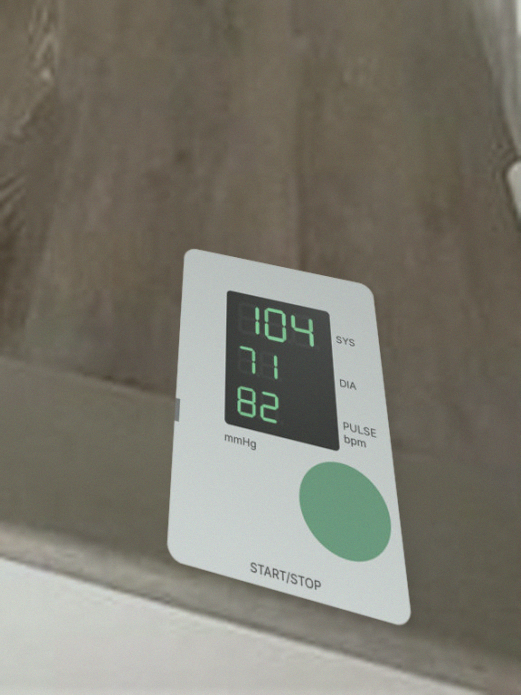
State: 71 mmHg
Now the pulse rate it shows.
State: 82 bpm
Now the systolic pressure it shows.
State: 104 mmHg
